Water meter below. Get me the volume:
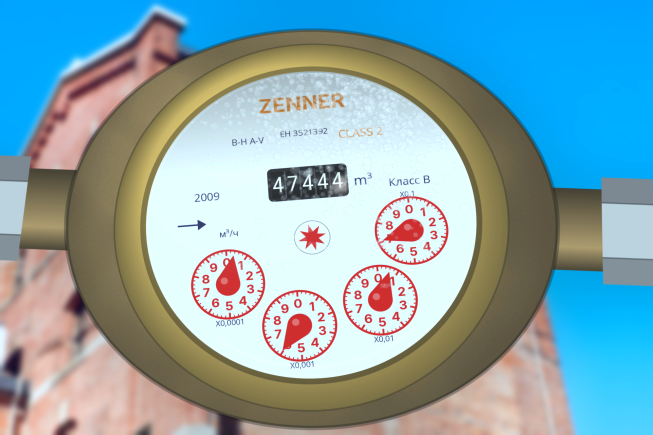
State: 47444.7060 m³
